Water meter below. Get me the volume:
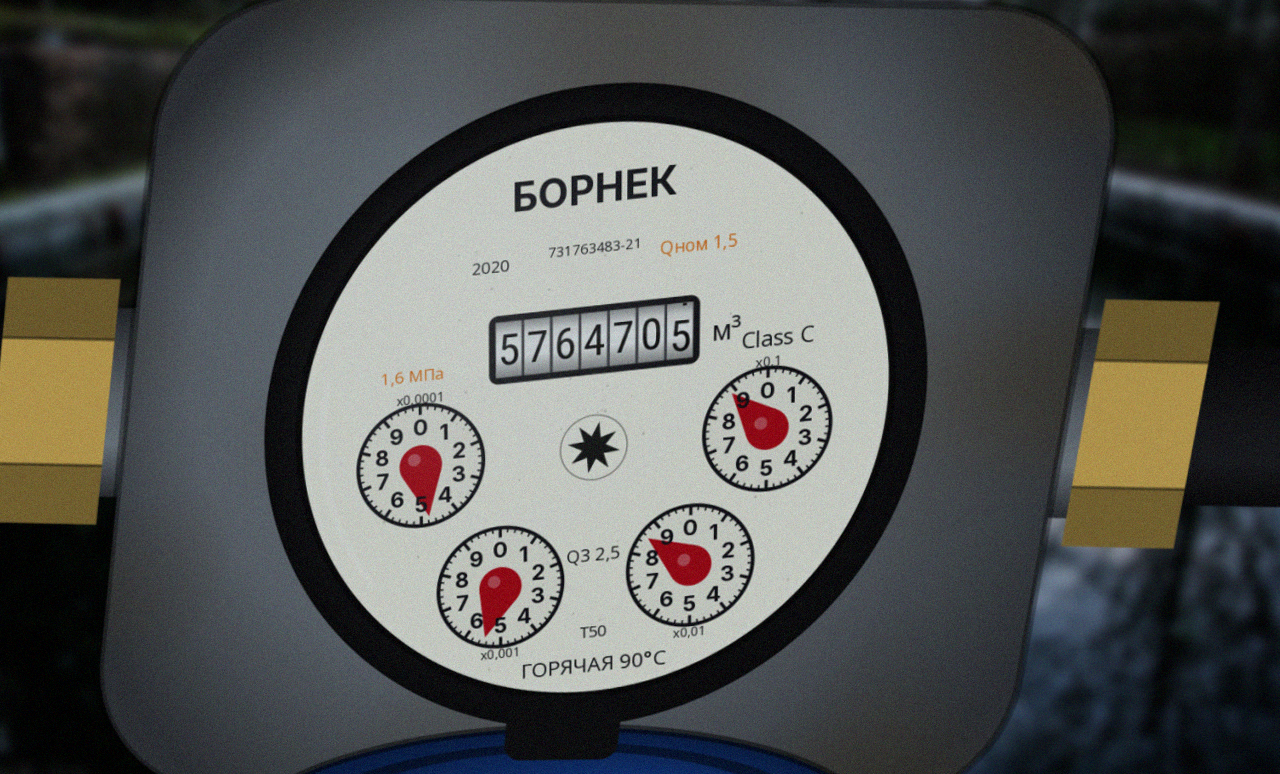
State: 5764704.8854 m³
